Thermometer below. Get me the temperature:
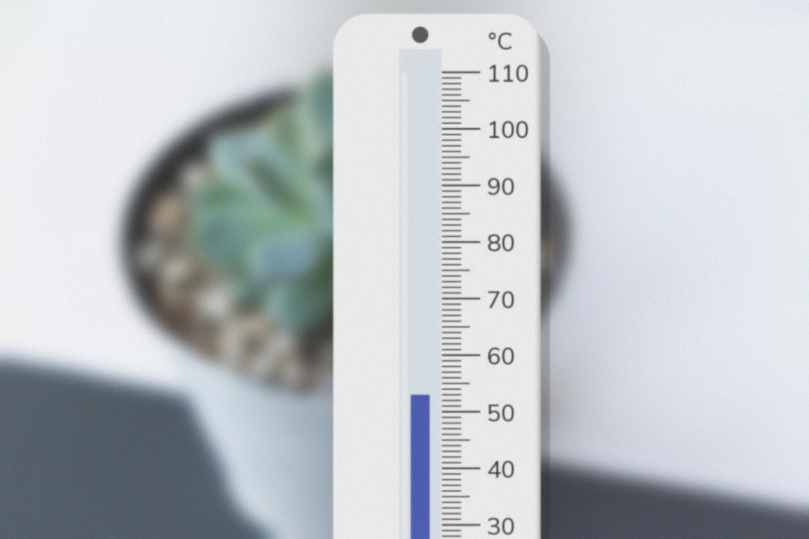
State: 53 °C
